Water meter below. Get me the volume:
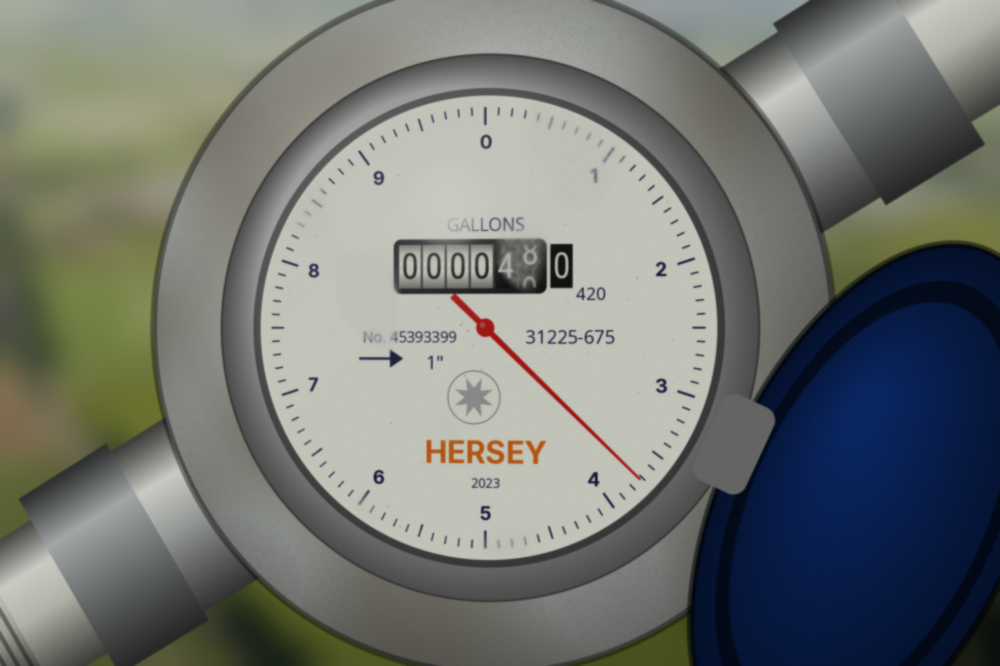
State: 483.7 gal
